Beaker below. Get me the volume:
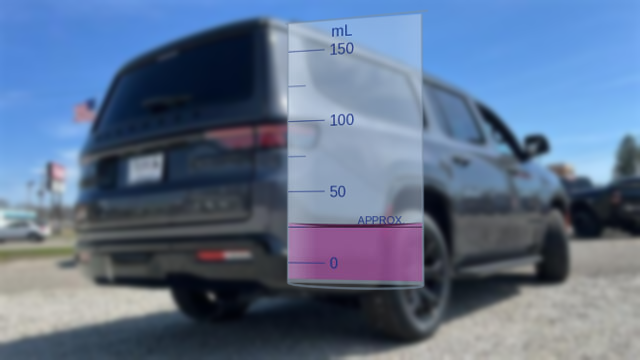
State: 25 mL
